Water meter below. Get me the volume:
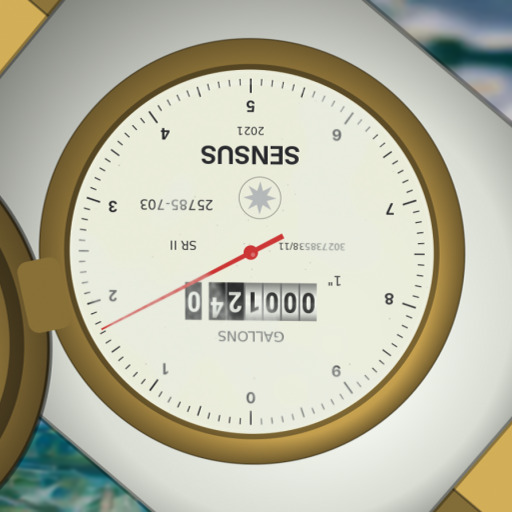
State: 1241.7 gal
